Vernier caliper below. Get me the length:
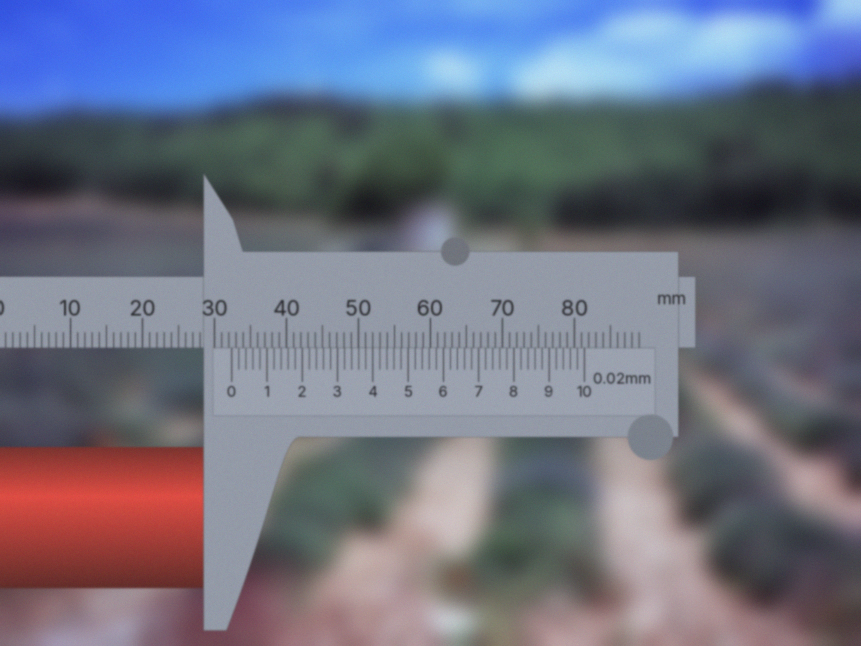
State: 32.4 mm
